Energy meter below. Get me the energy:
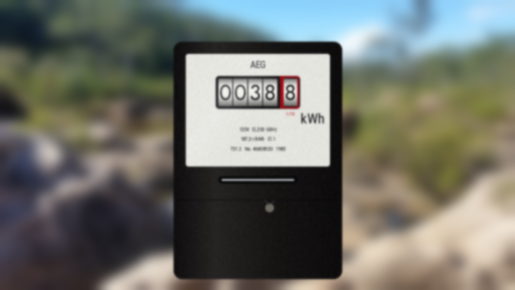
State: 38.8 kWh
